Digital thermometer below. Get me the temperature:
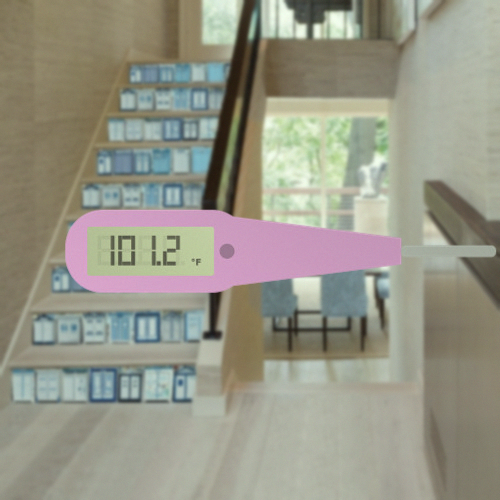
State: 101.2 °F
